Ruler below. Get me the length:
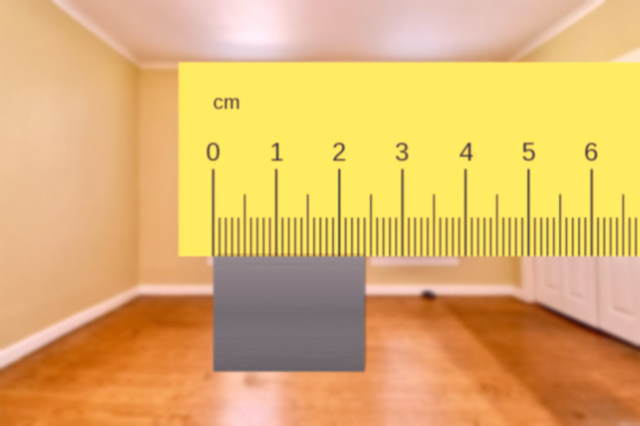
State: 2.4 cm
